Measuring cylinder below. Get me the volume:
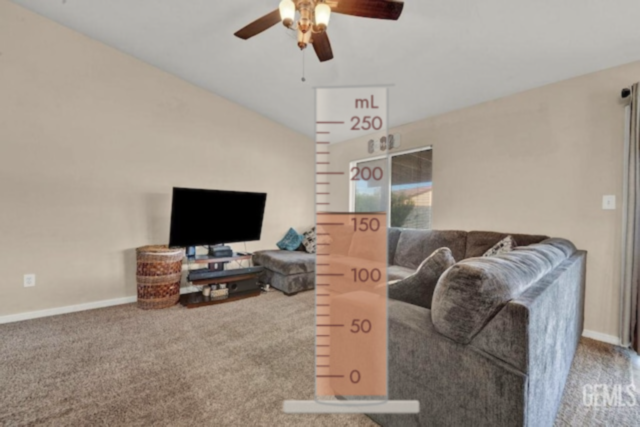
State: 160 mL
